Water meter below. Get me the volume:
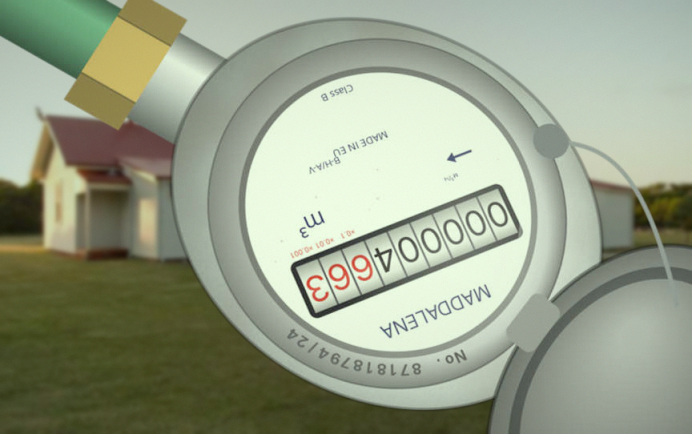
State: 4.663 m³
